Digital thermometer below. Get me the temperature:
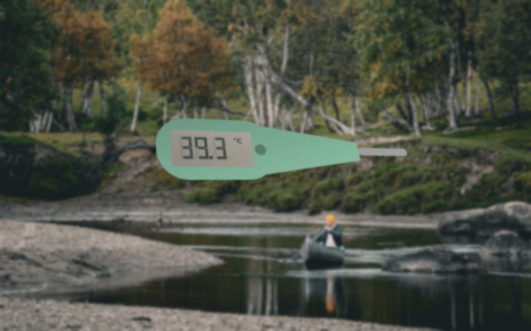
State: 39.3 °C
